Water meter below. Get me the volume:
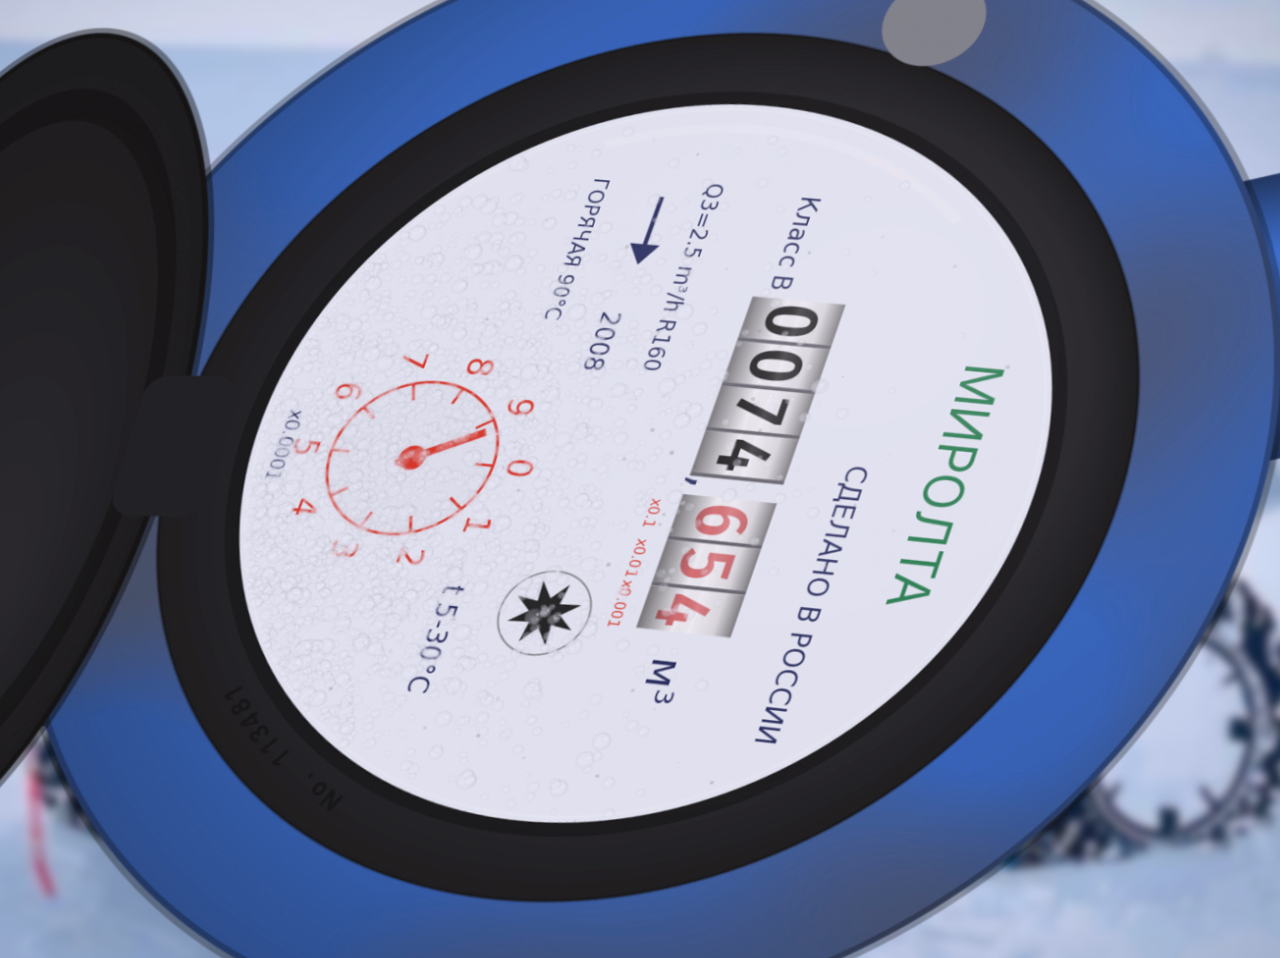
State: 74.6539 m³
